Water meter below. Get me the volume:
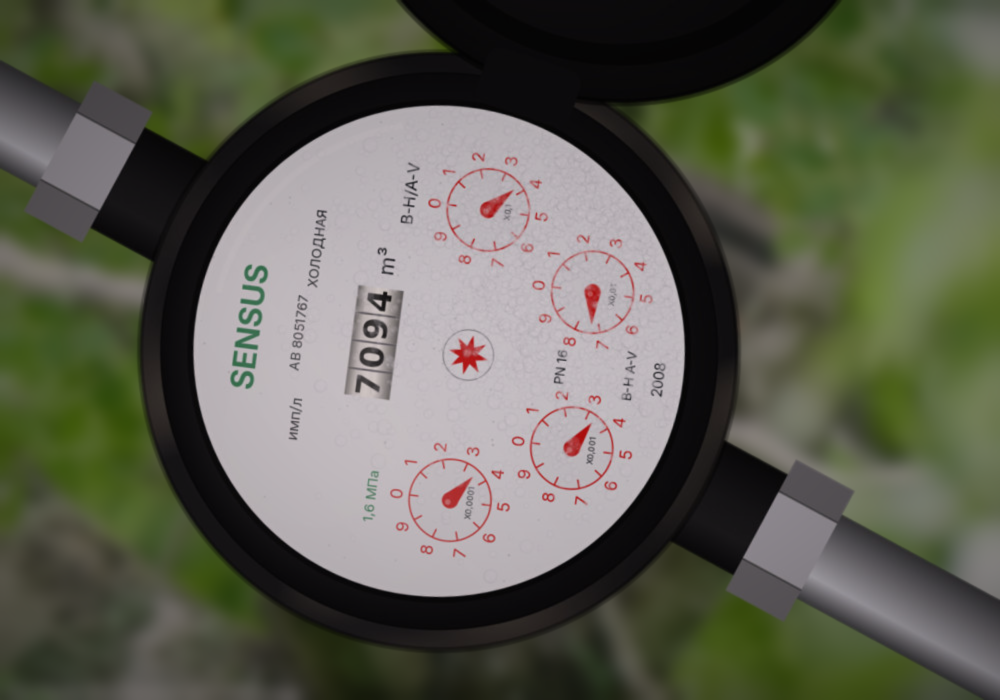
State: 7094.3733 m³
